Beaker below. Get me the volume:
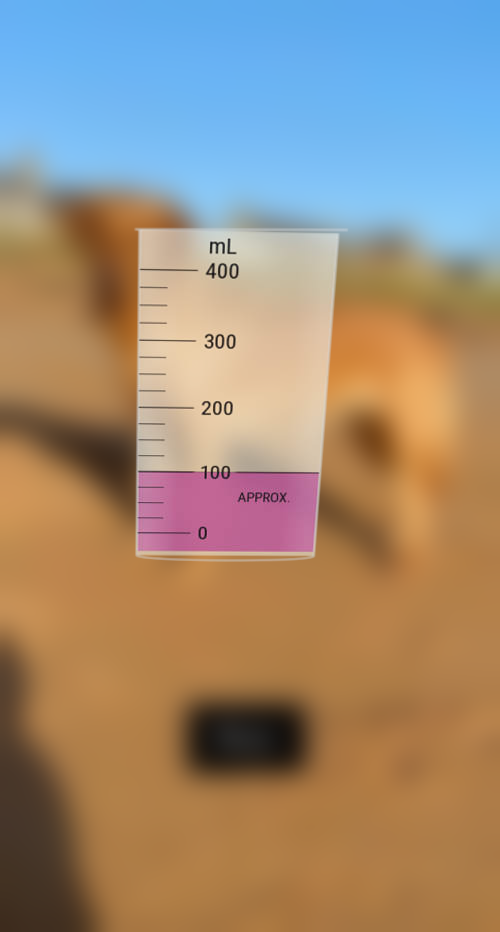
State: 100 mL
